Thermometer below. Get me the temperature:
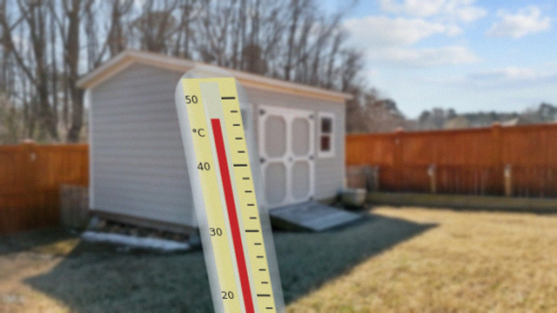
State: 47 °C
